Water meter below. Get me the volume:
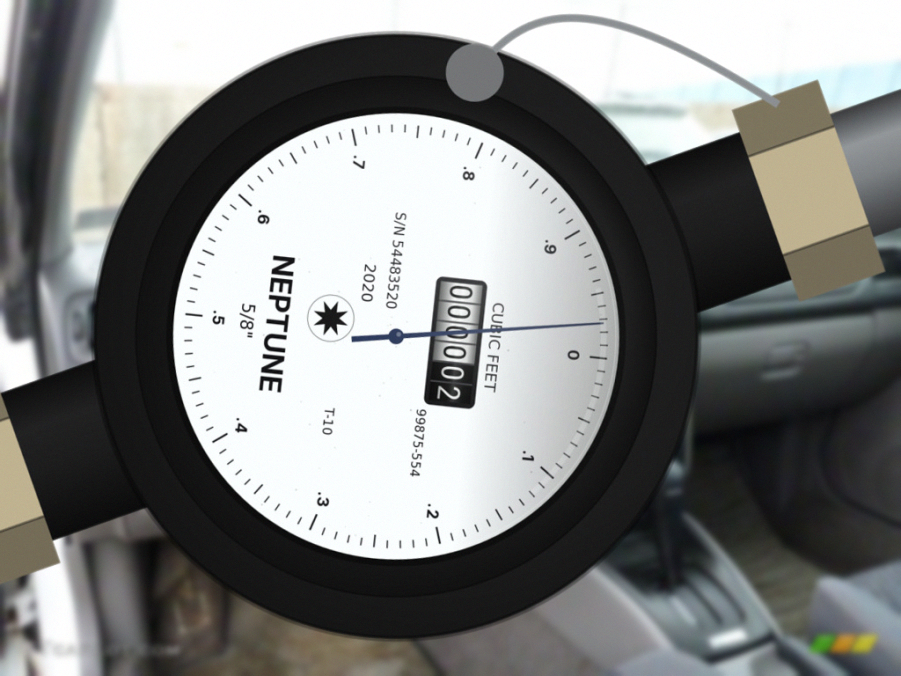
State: 1.97 ft³
